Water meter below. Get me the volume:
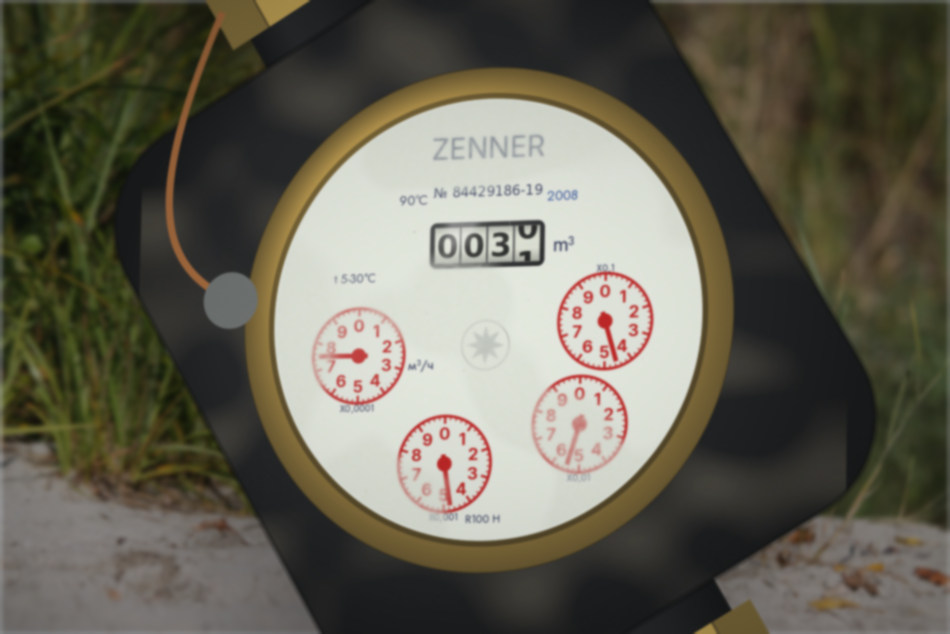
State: 30.4547 m³
